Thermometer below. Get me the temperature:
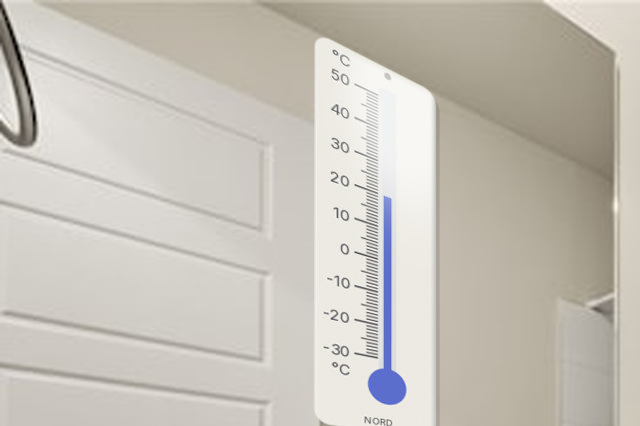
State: 20 °C
